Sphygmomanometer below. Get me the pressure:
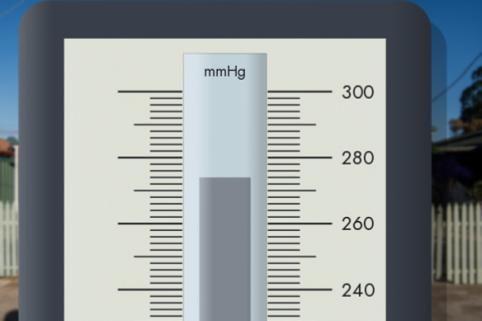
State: 274 mmHg
